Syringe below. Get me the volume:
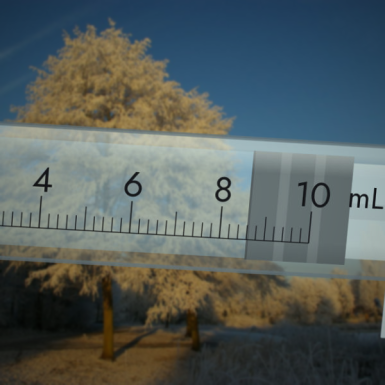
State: 8.6 mL
